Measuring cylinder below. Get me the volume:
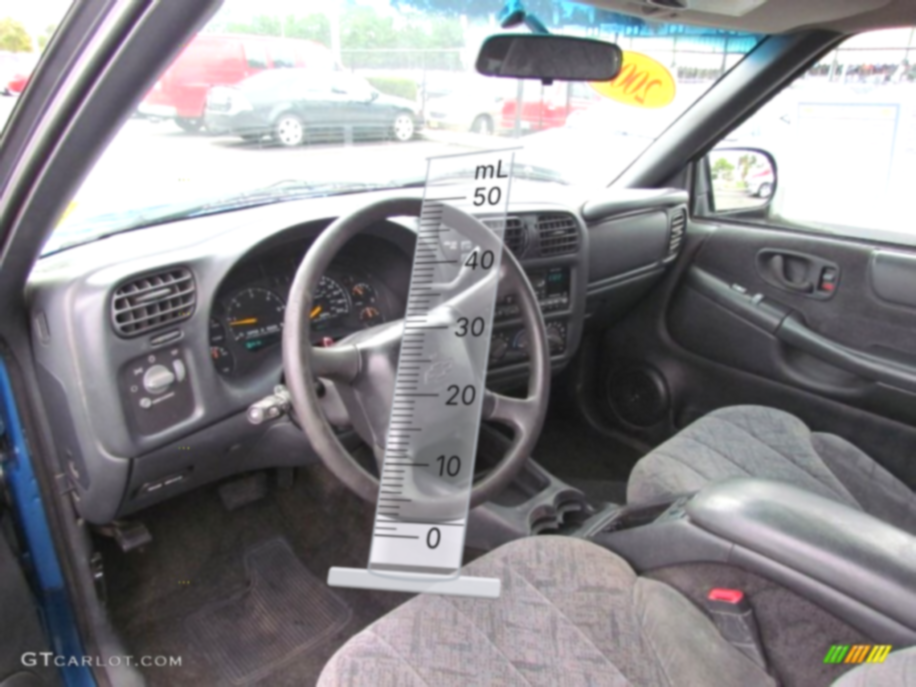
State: 2 mL
